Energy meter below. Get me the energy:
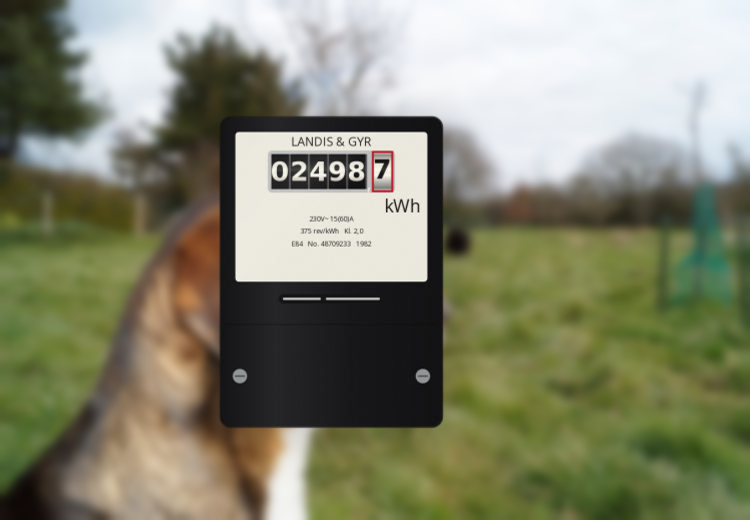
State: 2498.7 kWh
